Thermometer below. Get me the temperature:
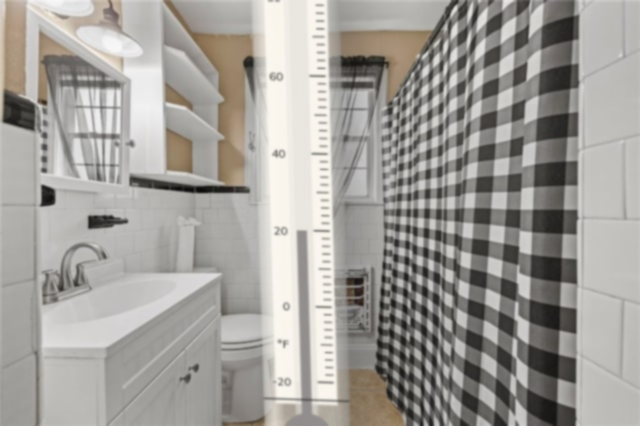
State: 20 °F
